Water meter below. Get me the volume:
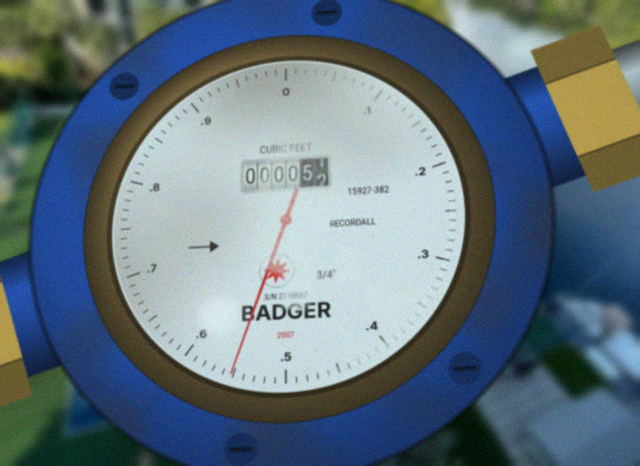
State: 51.55 ft³
